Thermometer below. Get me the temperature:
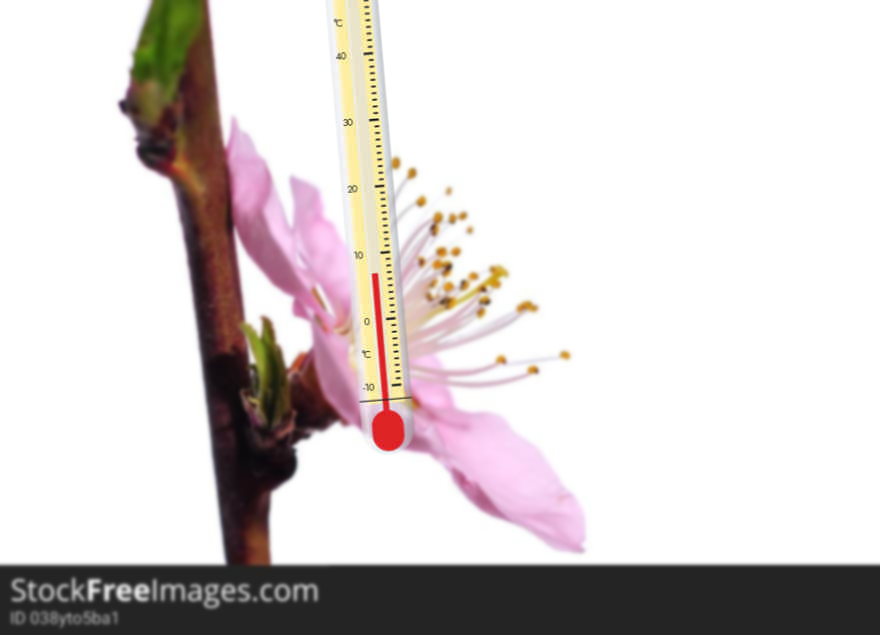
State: 7 °C
